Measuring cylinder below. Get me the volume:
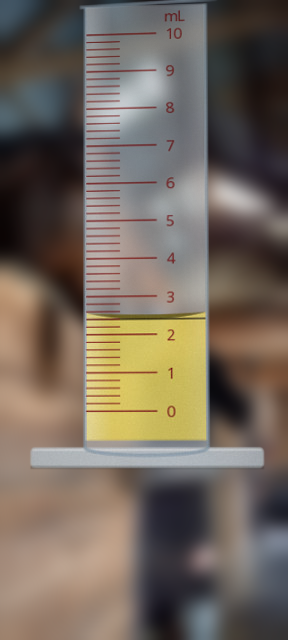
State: 2.4 mL
